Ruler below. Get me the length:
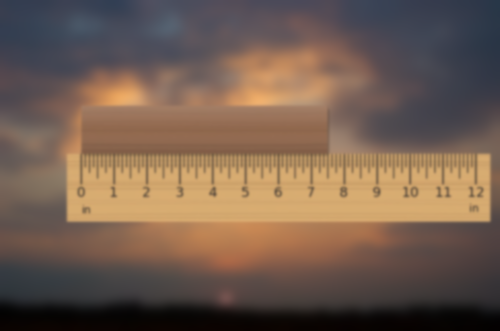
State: 7.5 in
